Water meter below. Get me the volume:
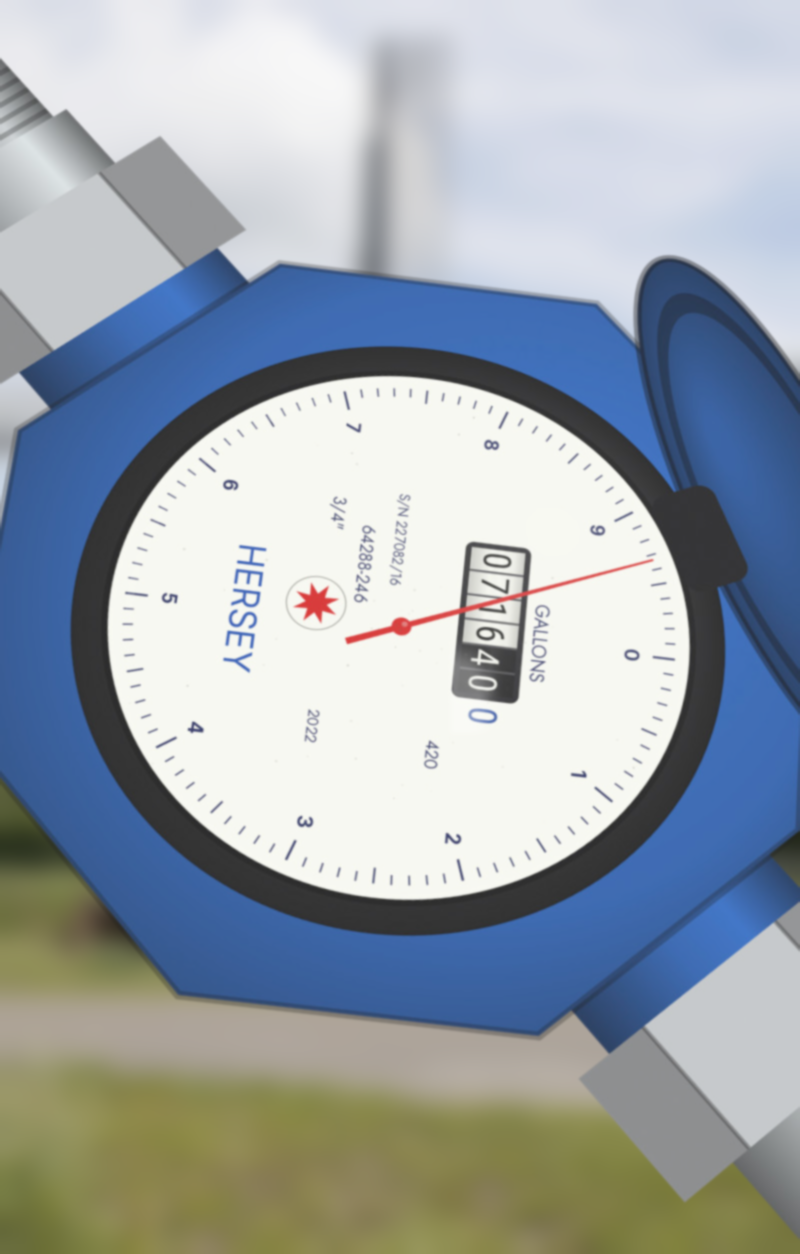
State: 716399.3 gal
